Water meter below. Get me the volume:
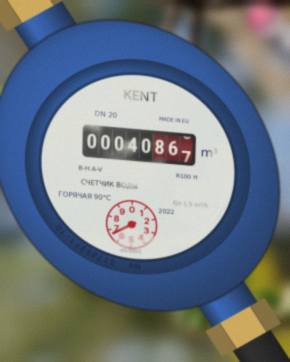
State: 40.8666 m³
